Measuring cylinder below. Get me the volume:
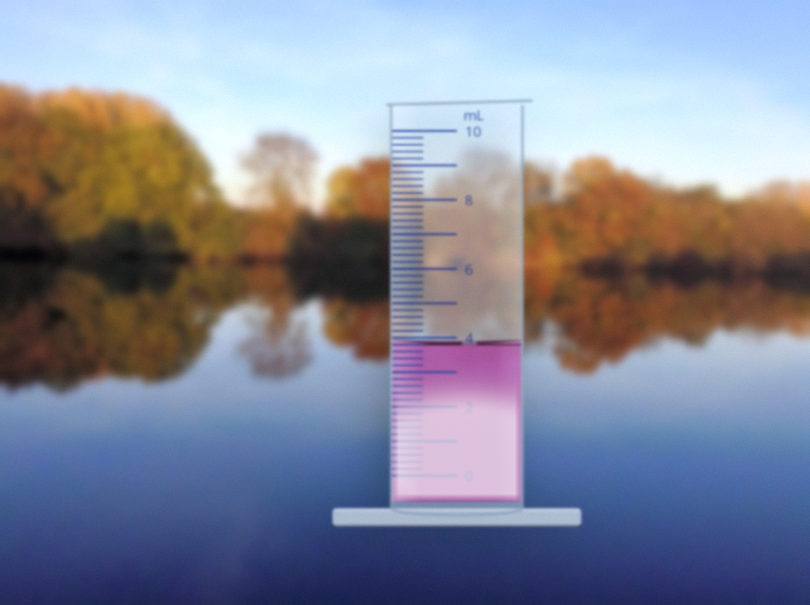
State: 3.8 mL
